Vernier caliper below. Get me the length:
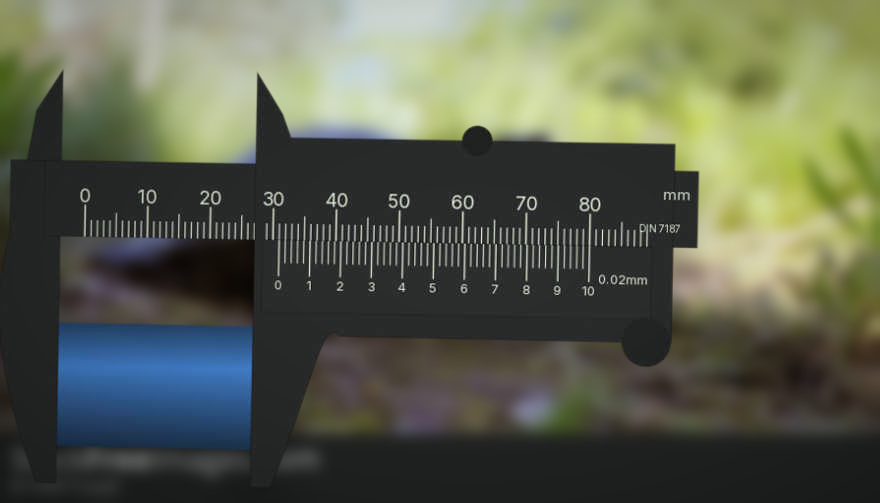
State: 31.0 mm
